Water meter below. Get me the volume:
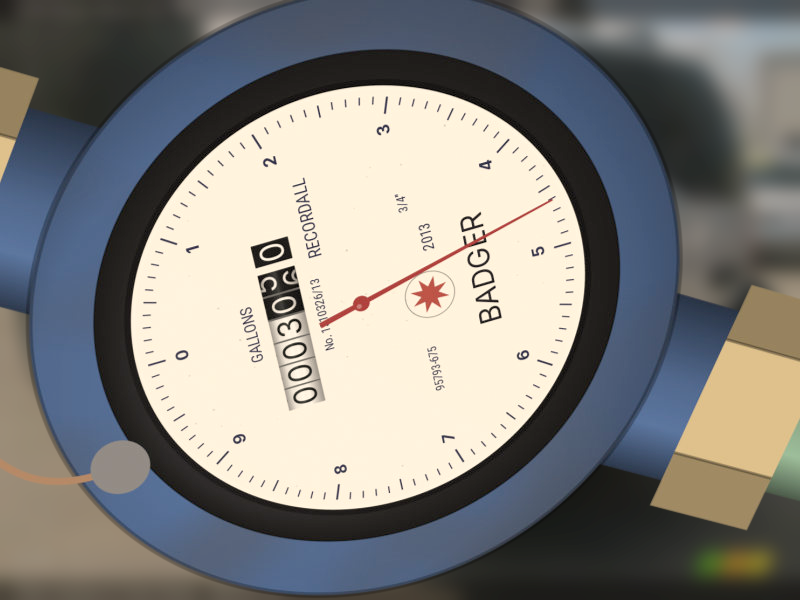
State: 3054.6 gal
